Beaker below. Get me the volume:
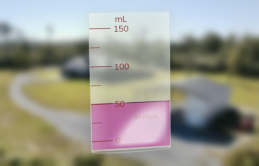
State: 50 mL
